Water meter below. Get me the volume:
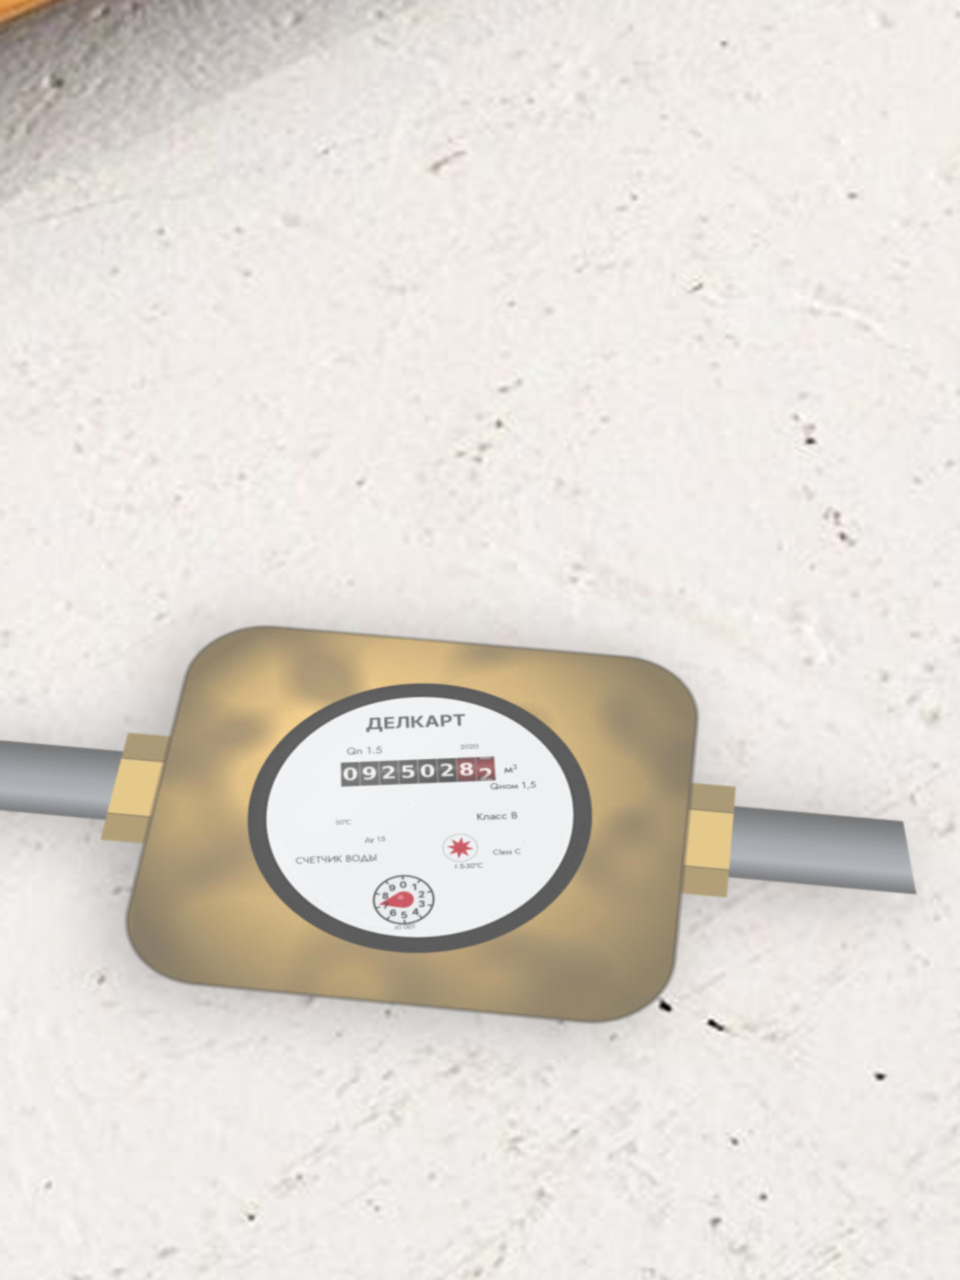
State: 92502.817 m³
